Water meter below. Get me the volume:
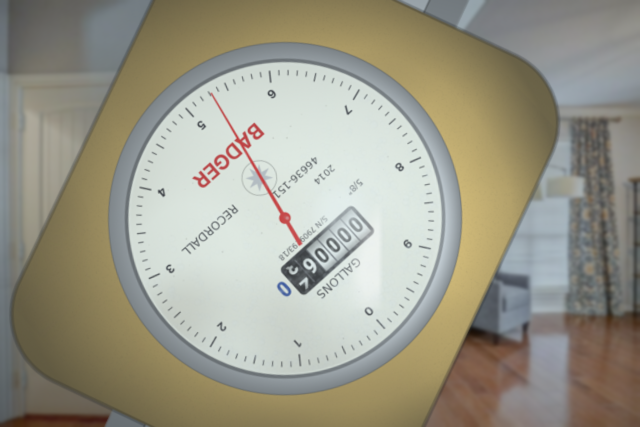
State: 625.3 gal
